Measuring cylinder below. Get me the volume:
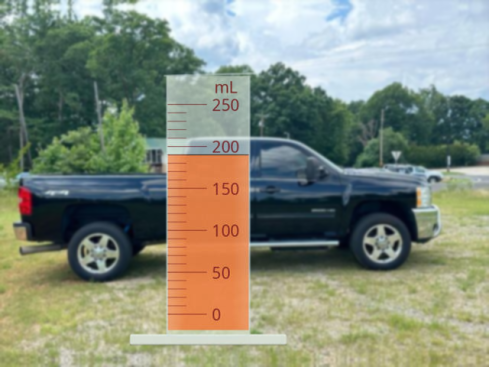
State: 190 mL
